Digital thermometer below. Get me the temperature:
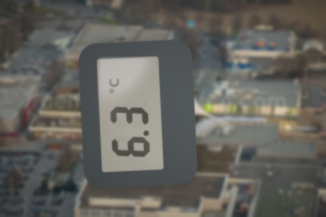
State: 6.3 °C
